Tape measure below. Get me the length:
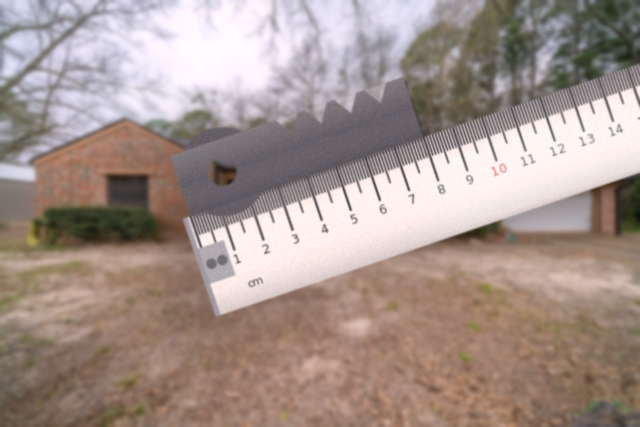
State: 8 cm
